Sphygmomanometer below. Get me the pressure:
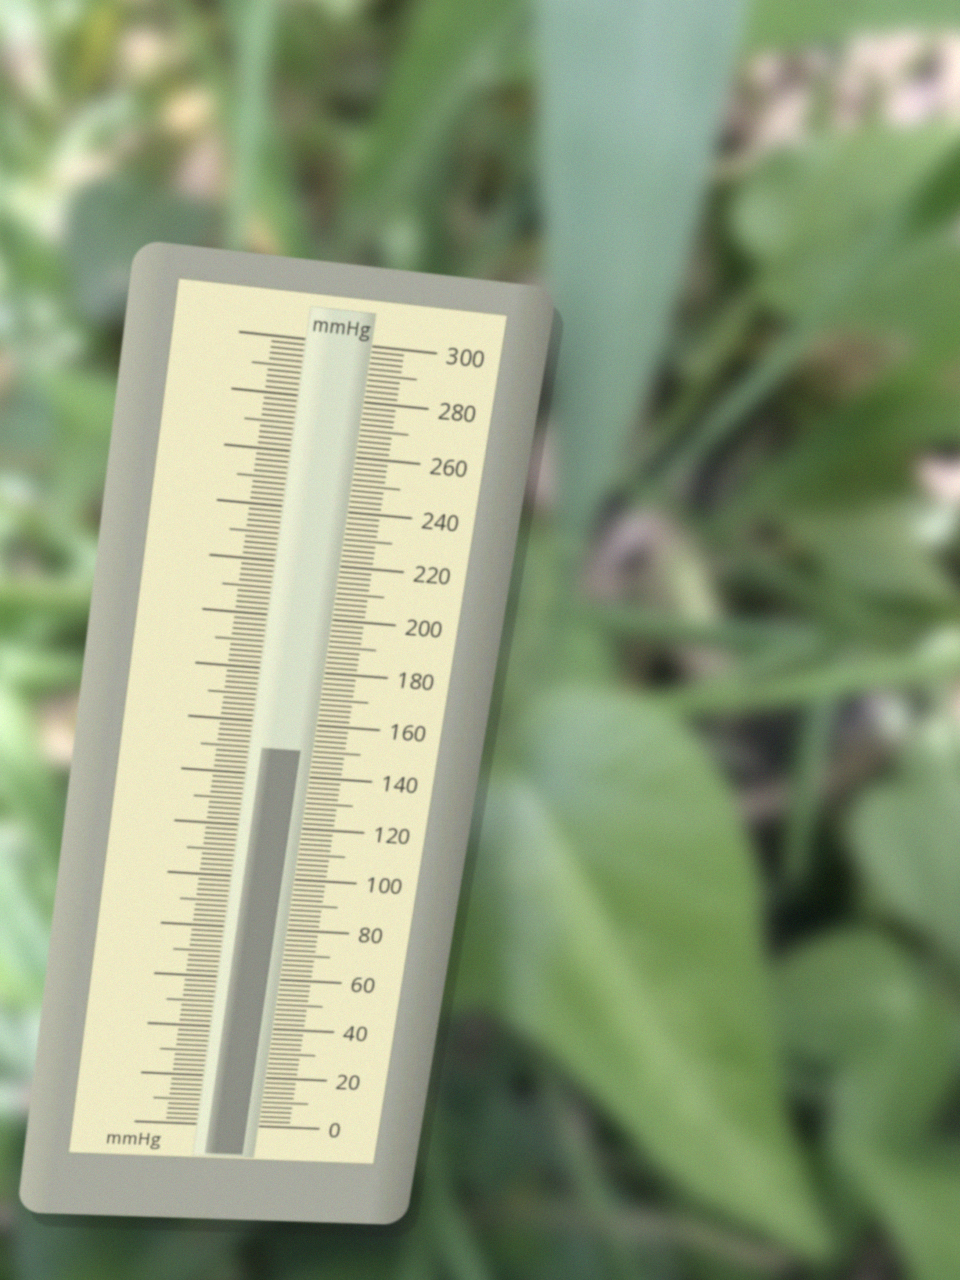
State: 150 mmHg
